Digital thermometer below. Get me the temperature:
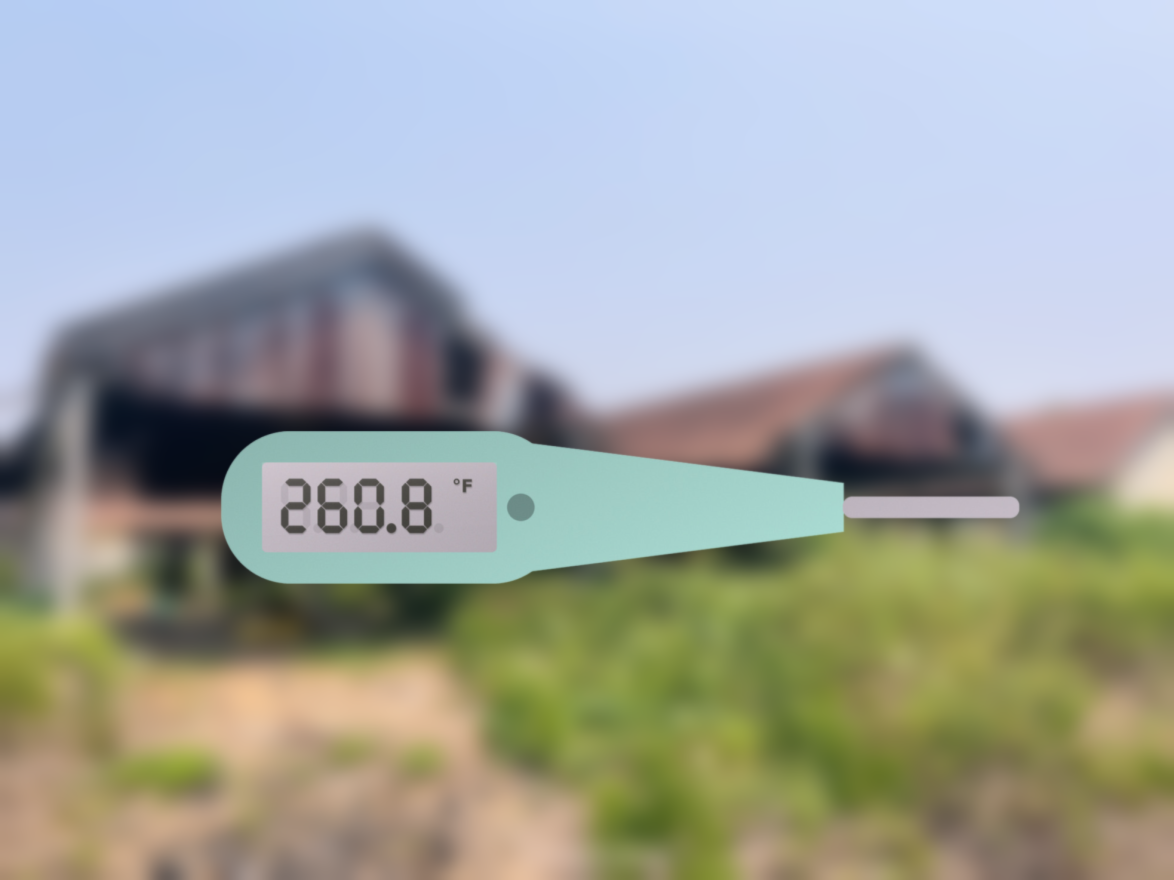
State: 260.8 °F
